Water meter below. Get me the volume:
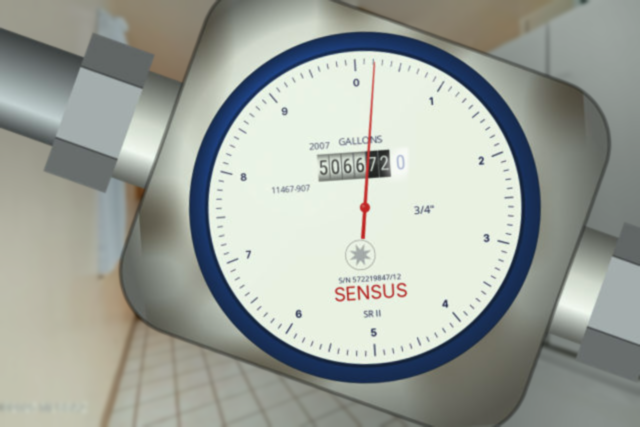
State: 5066720.2 gal
